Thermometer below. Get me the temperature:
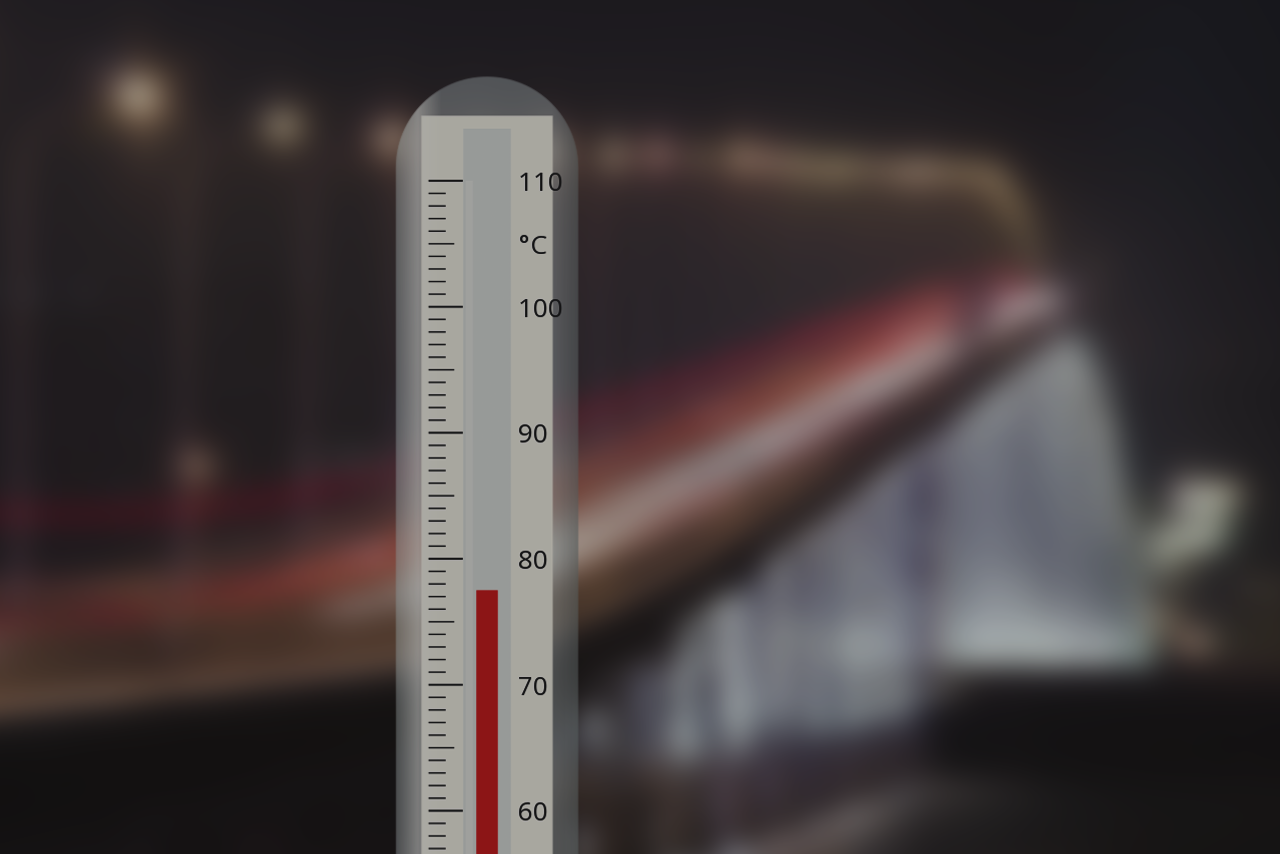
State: 77.5 °C
